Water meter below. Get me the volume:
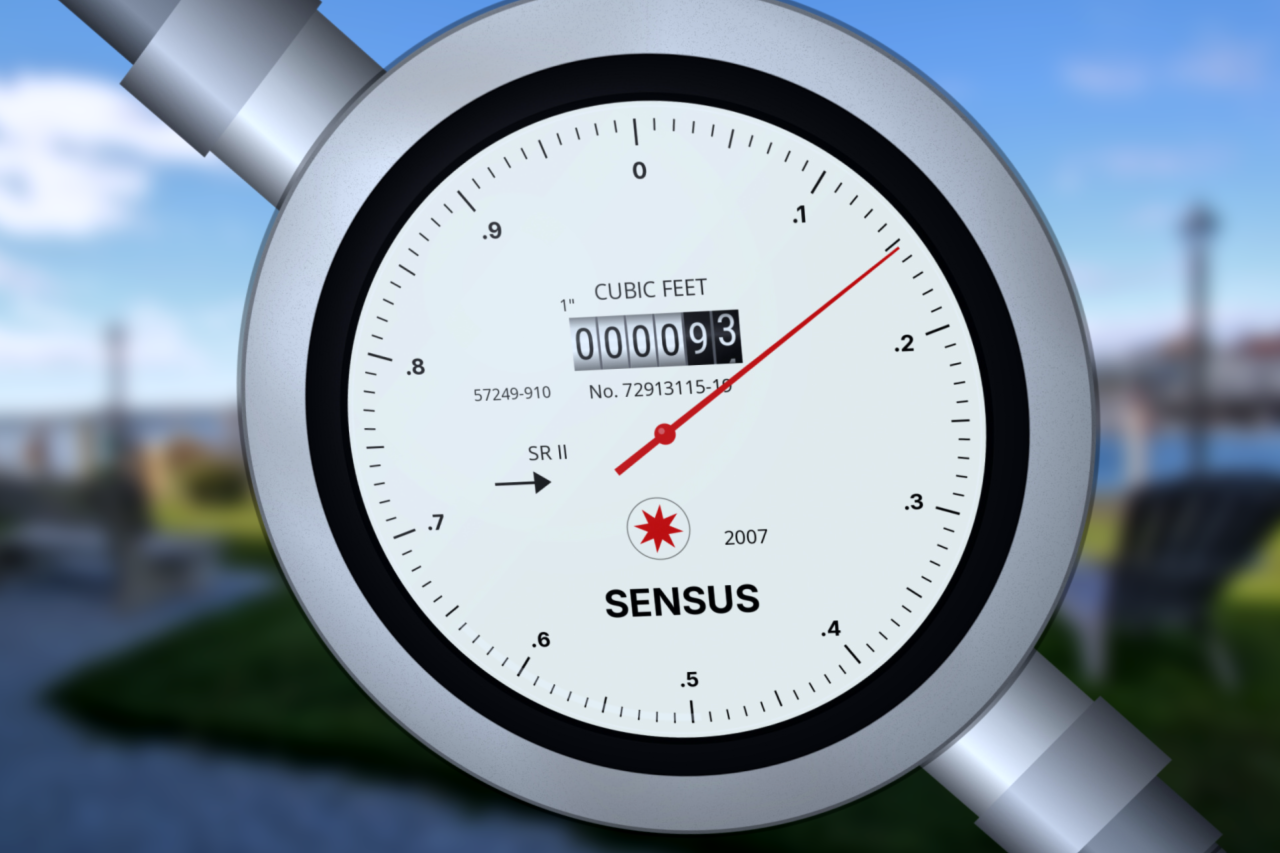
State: 93.15 ft³
